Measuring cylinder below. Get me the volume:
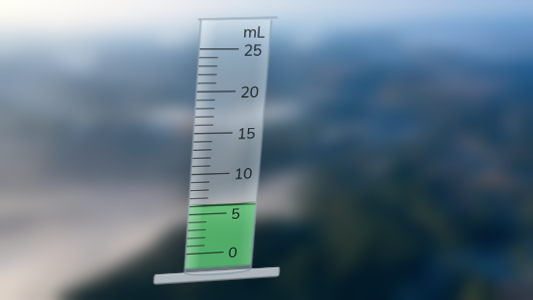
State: 6 mL
